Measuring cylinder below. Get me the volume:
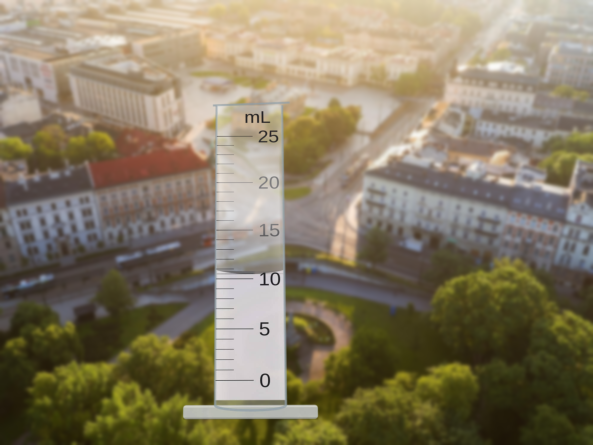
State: 10.5 mL
